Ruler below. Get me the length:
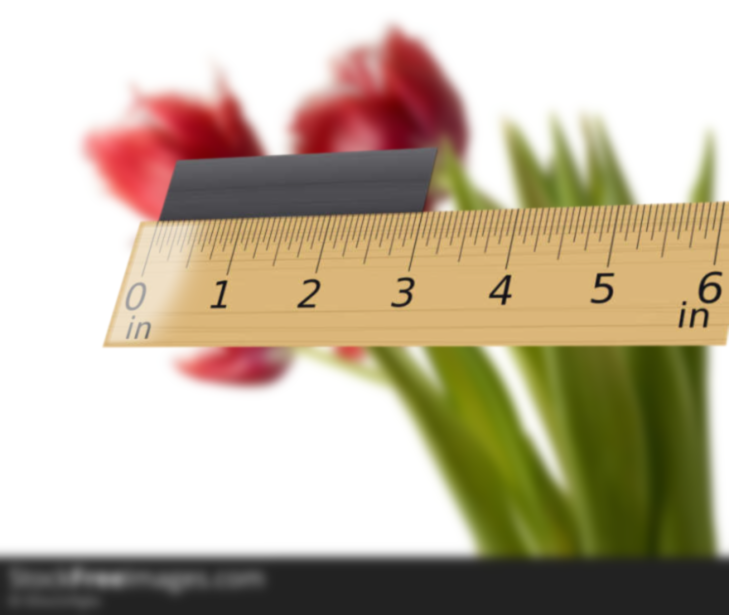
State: 3 in
